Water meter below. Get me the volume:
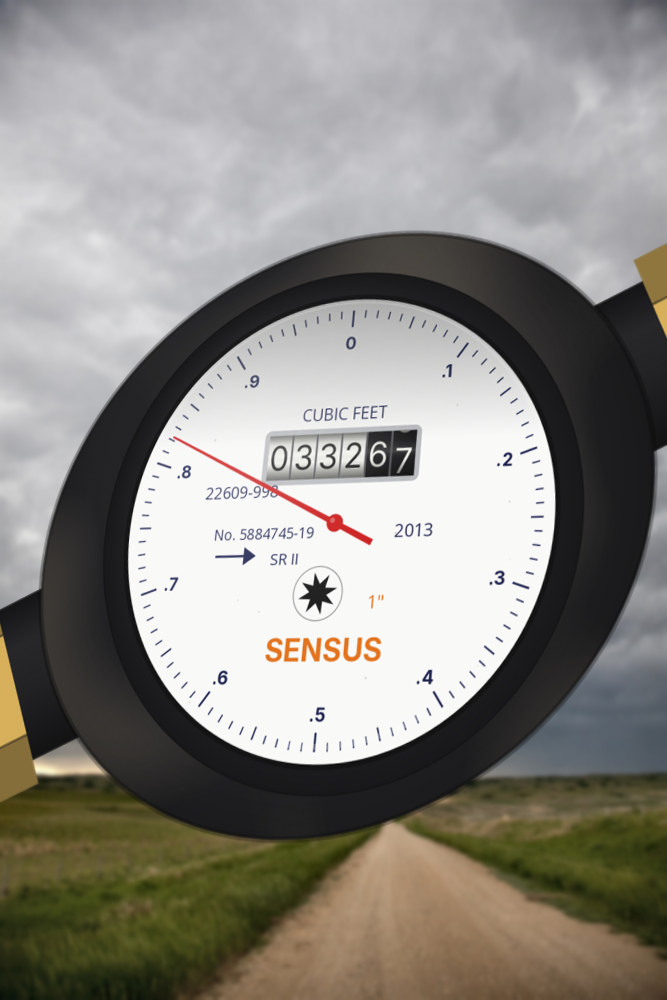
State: 33266.82 ft³
